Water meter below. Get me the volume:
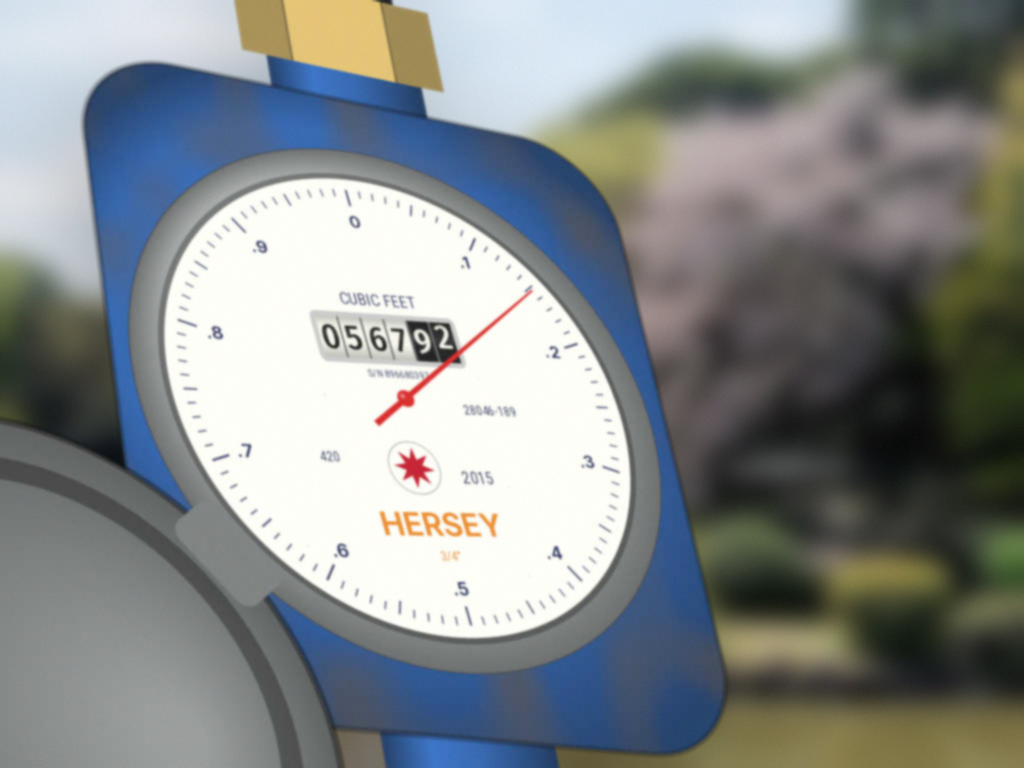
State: 56792.15 ft³
